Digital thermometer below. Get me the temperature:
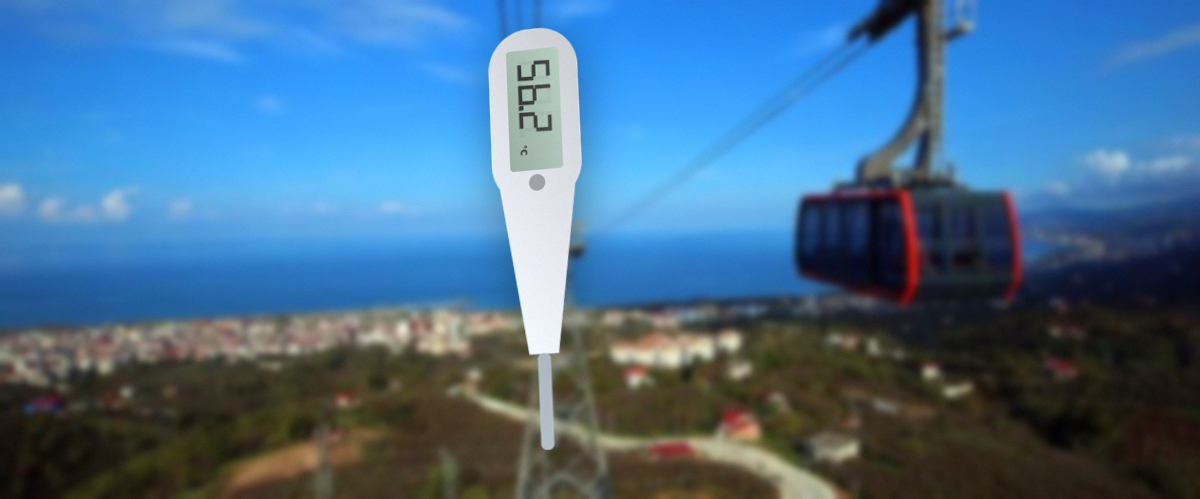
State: 56.2 °C
